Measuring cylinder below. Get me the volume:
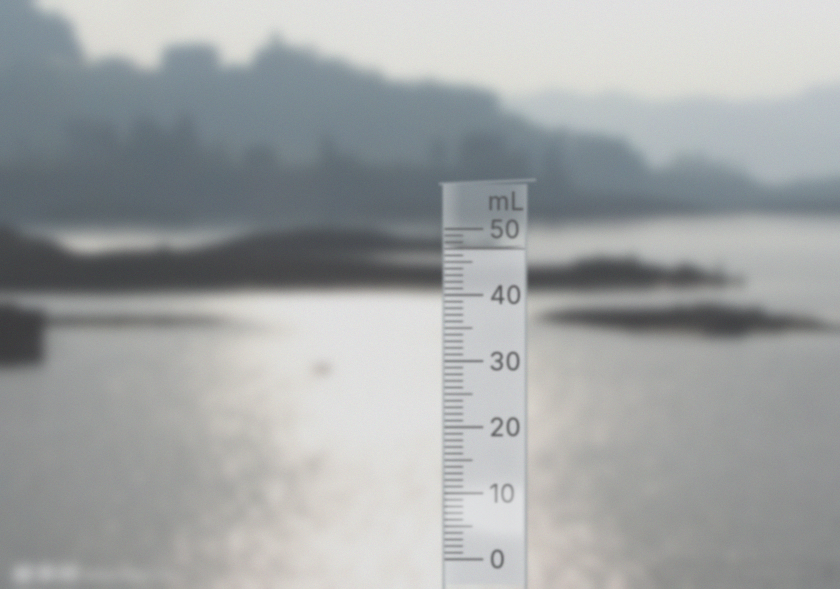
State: 47 mL
